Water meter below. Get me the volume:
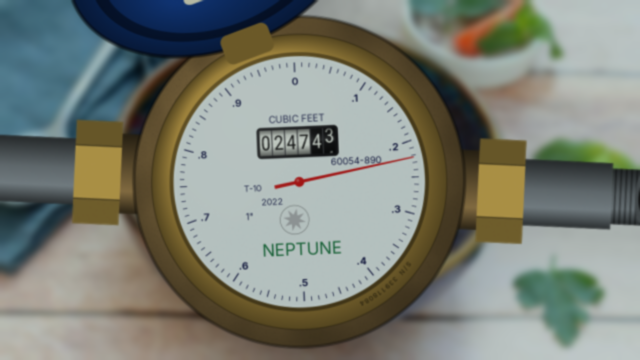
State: 24743.22 ft³
